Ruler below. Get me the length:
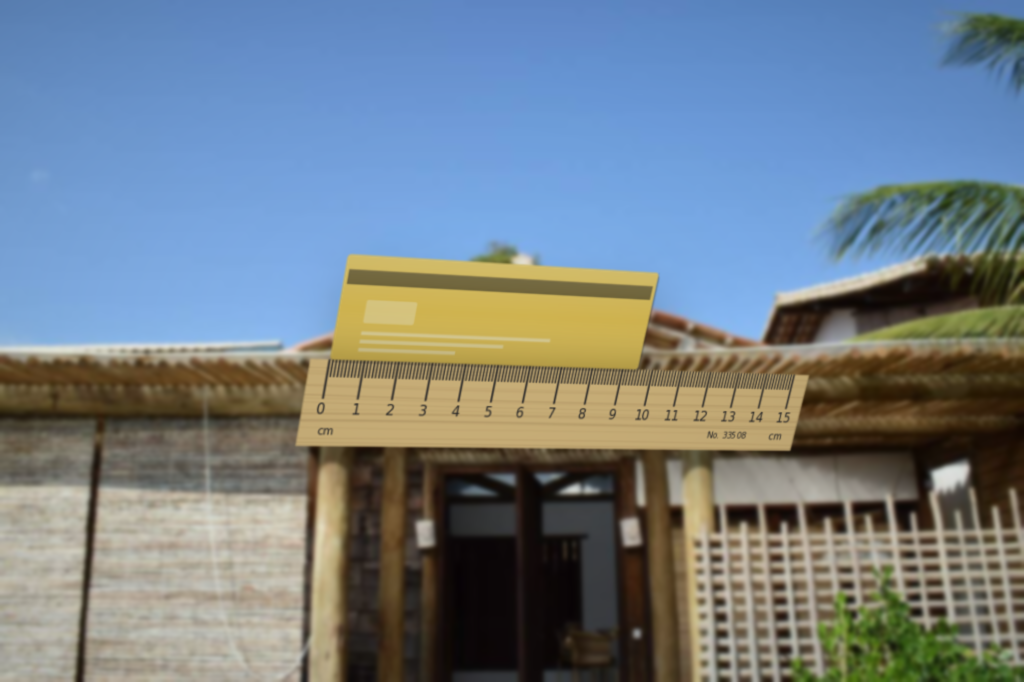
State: 9.5 cm
